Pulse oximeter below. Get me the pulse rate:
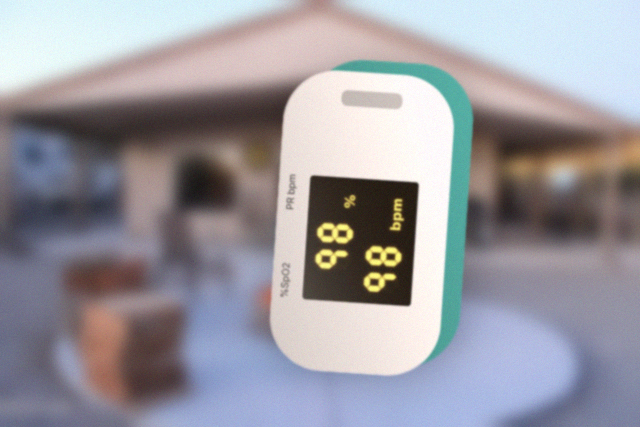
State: 98 bpm
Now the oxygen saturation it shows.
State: 98 %
